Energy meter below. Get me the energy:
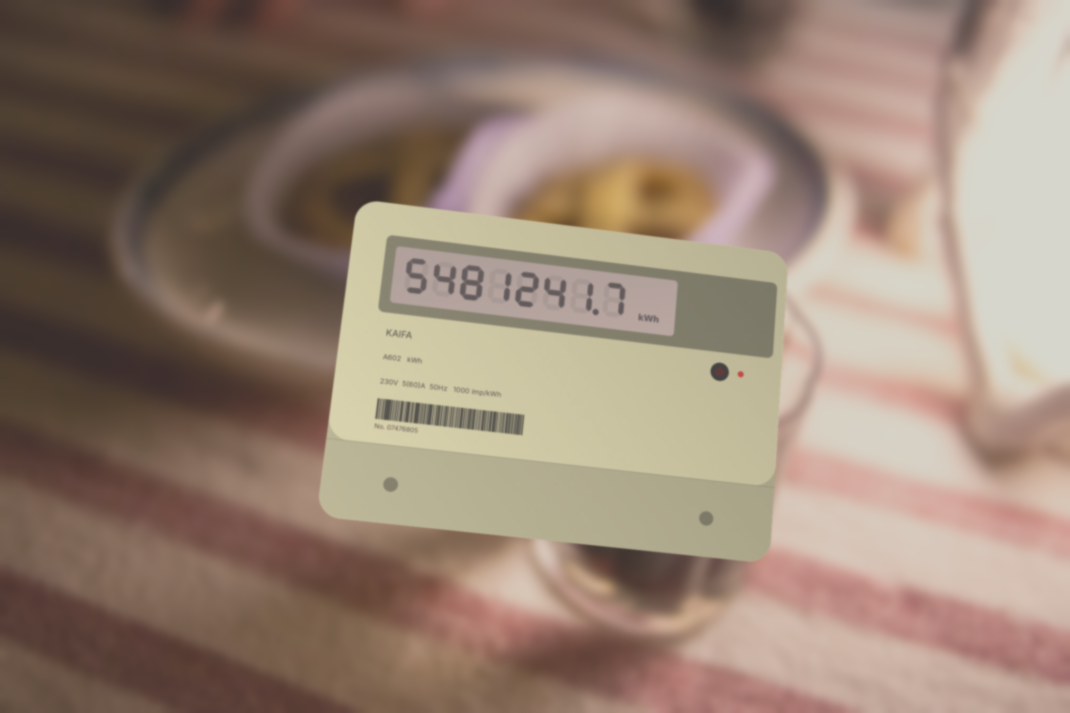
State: 5481241.7 kWh
